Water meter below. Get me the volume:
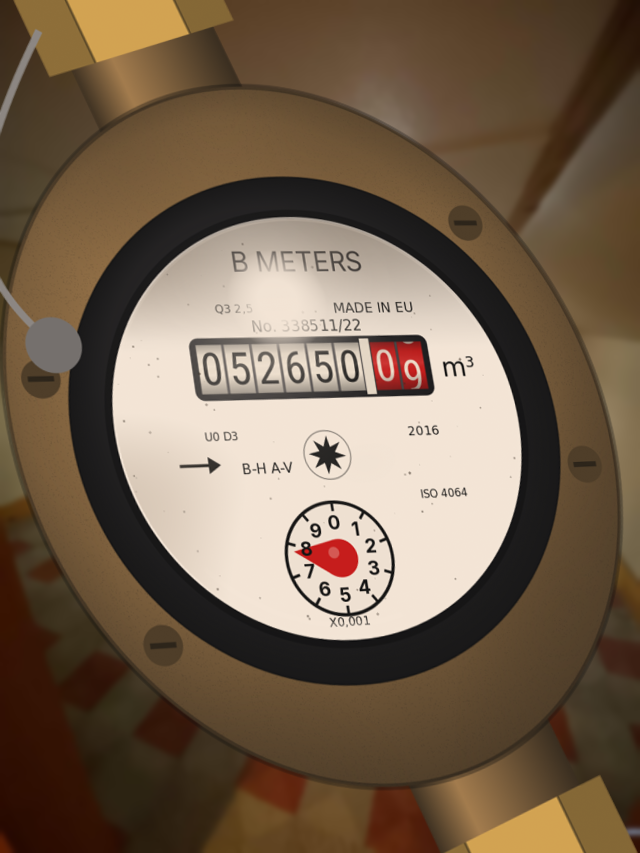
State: 52650.087 m³
